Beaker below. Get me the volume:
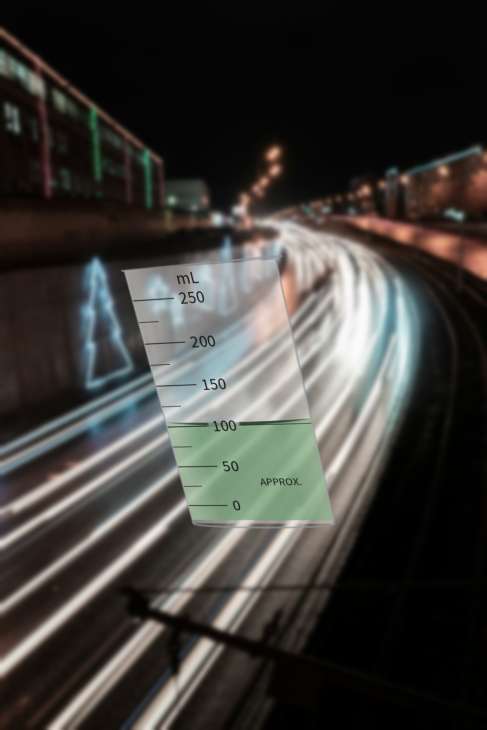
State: 100 mL
